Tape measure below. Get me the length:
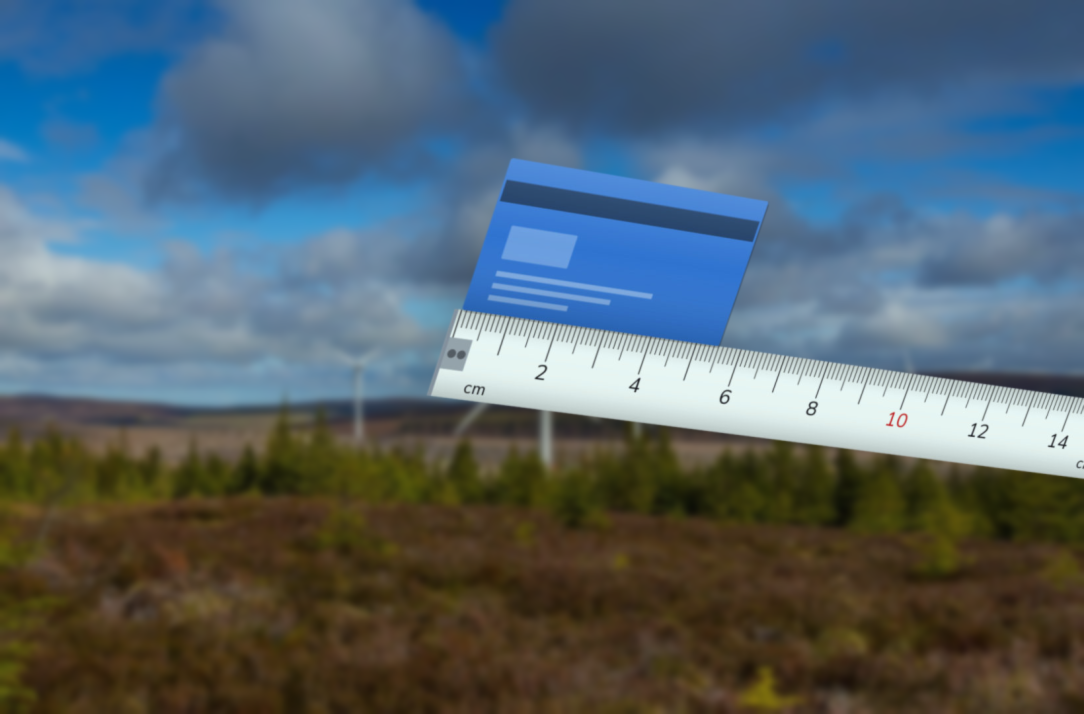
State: 5.5 cm
